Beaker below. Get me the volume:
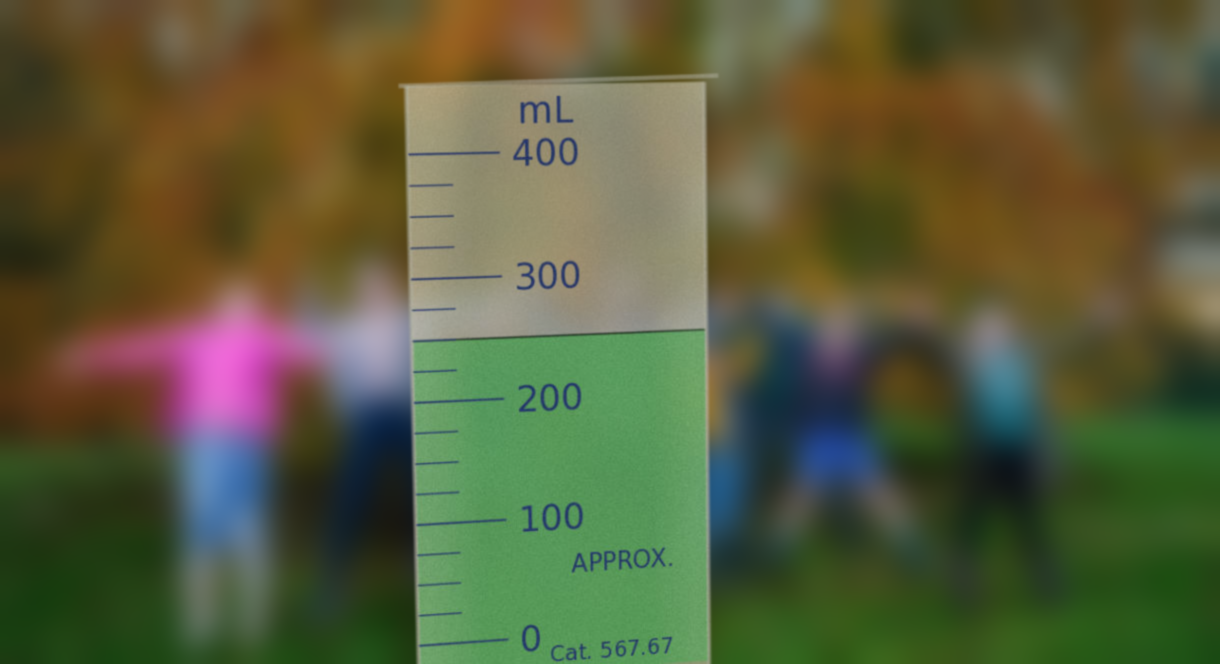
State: 250 mL
